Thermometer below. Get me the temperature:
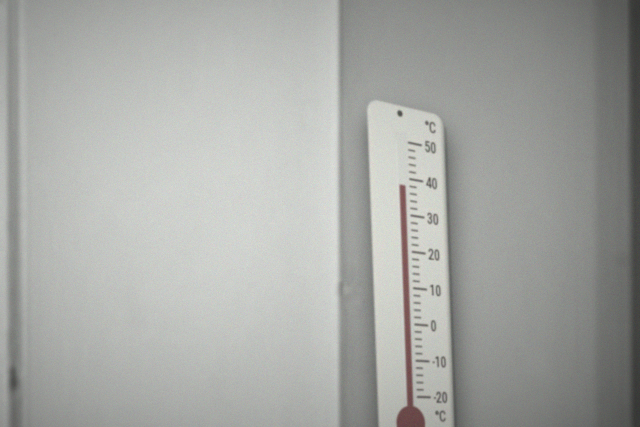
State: 38 °C
